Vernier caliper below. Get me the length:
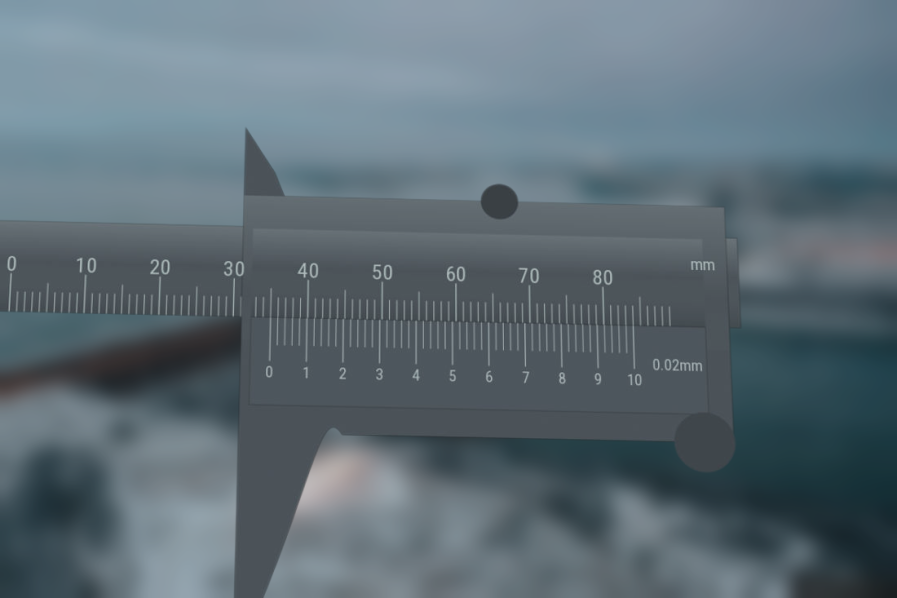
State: 35.0 mm
